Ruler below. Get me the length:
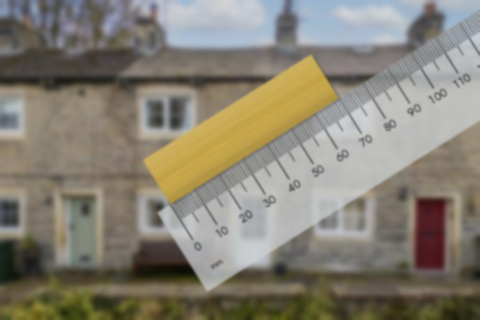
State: 70 mm
